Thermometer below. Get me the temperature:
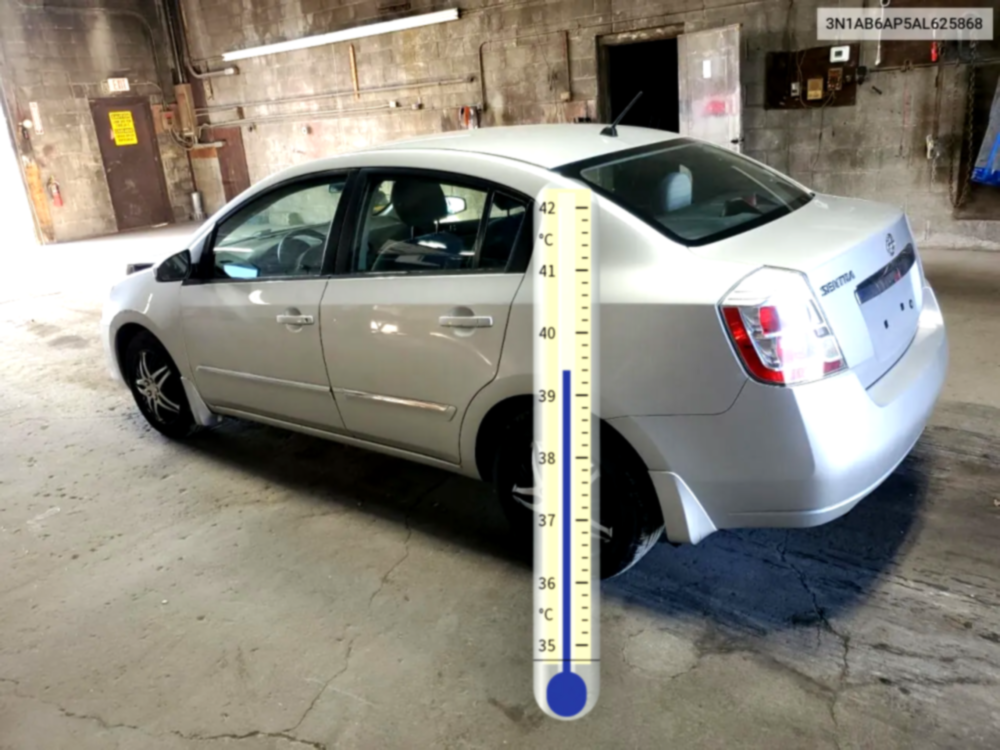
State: 39.4 °C
